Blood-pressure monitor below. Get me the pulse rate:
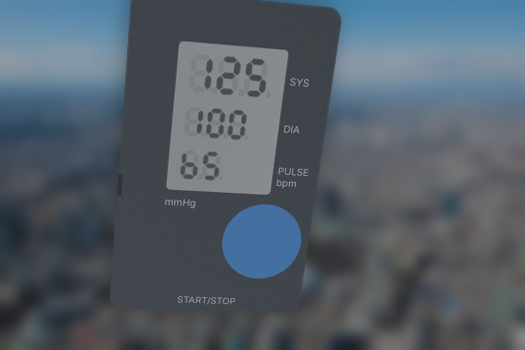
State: 65 bpm
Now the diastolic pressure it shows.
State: 100 mmHg
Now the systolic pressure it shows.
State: 125 mmHg
